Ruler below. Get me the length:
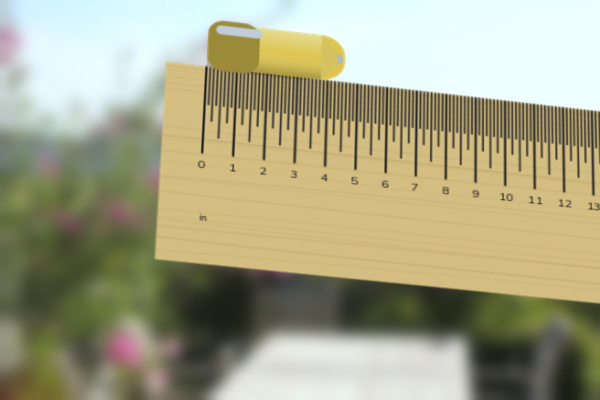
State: 4.5 in
